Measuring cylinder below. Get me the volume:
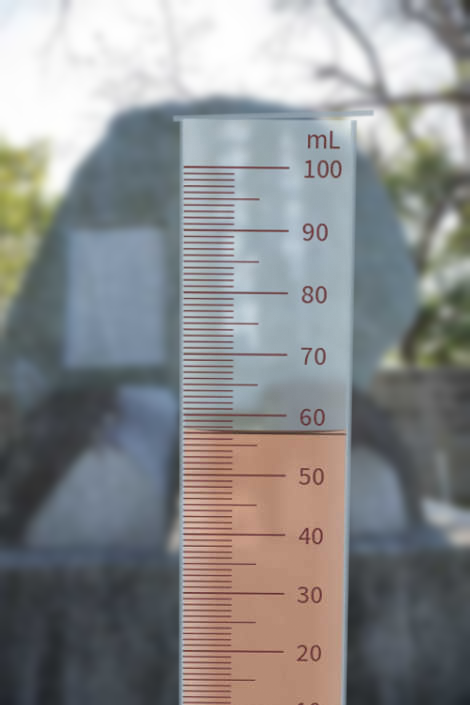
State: 57 mL
